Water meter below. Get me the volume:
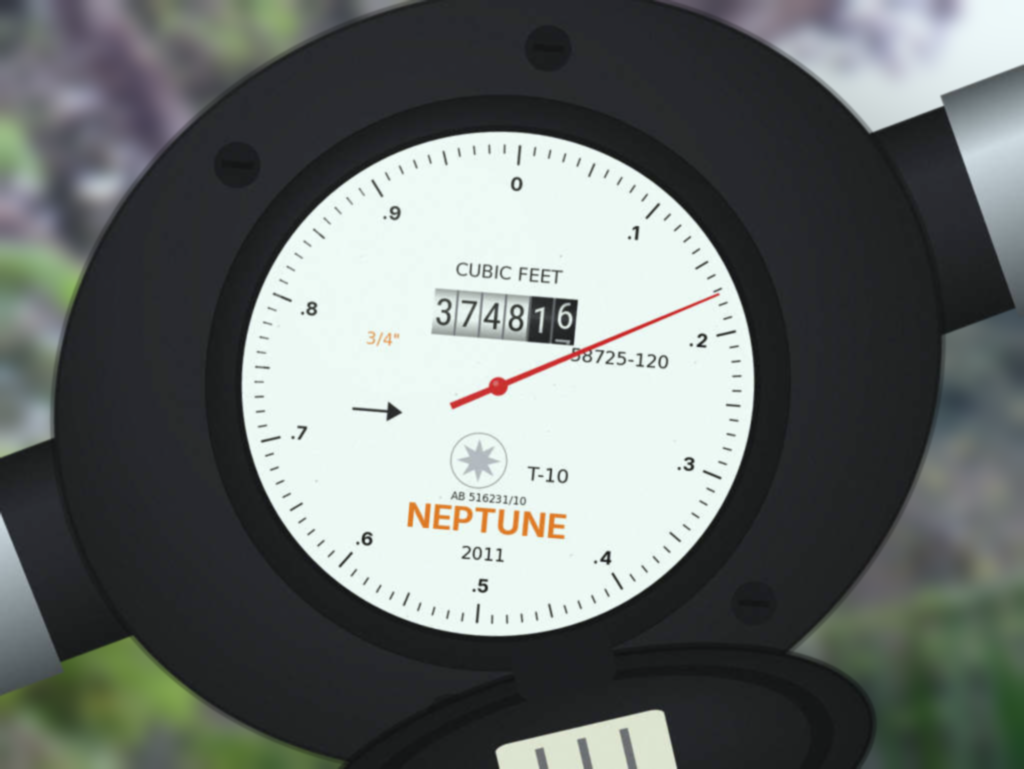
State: 374816.17 ft³
